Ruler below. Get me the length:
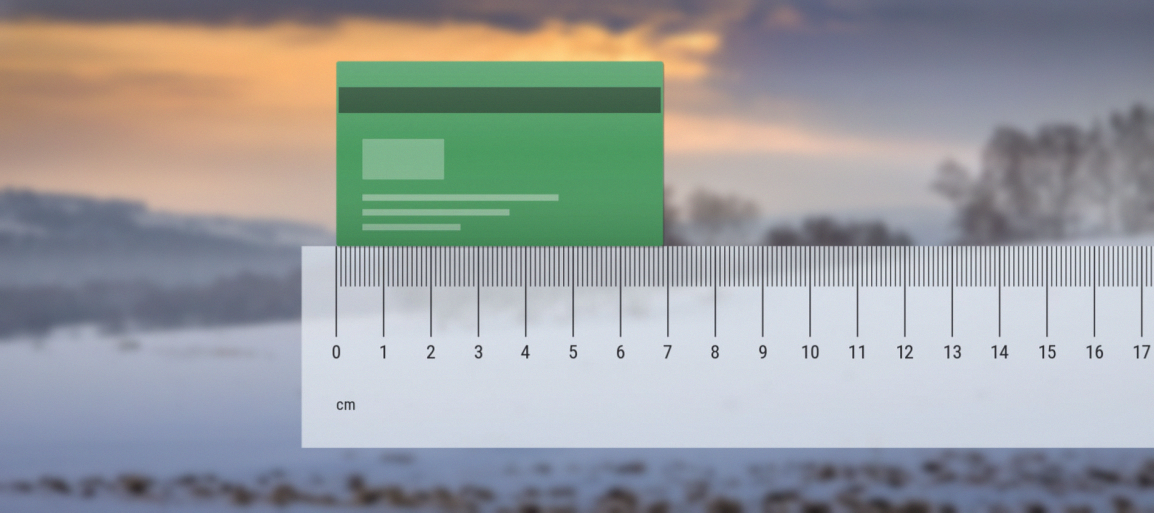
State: 6.9 cm
